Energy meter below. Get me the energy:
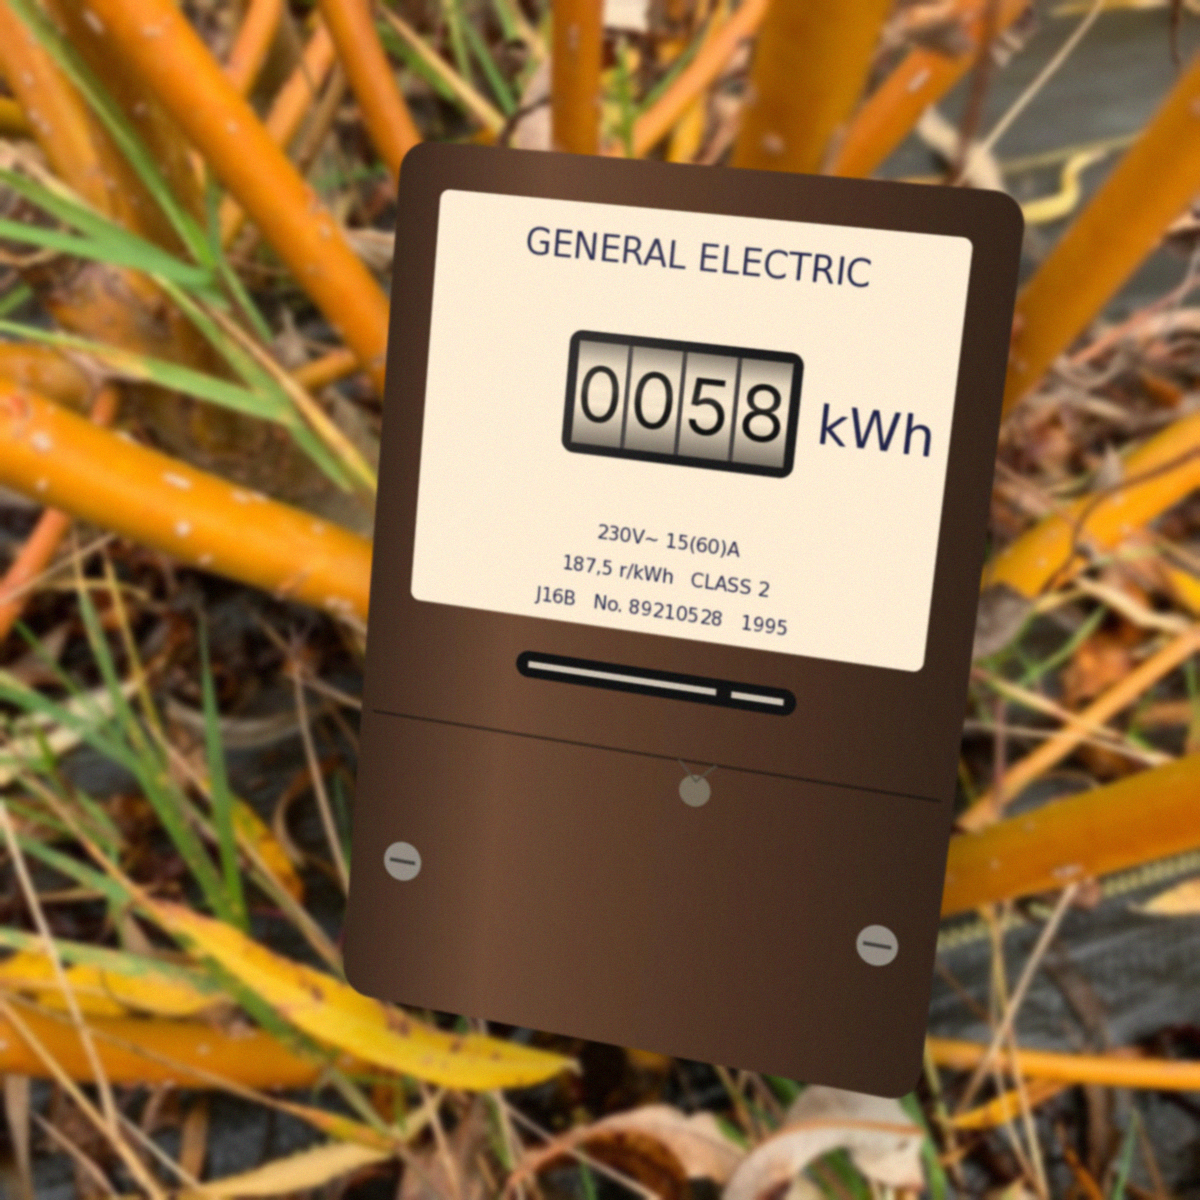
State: 58 kWh
